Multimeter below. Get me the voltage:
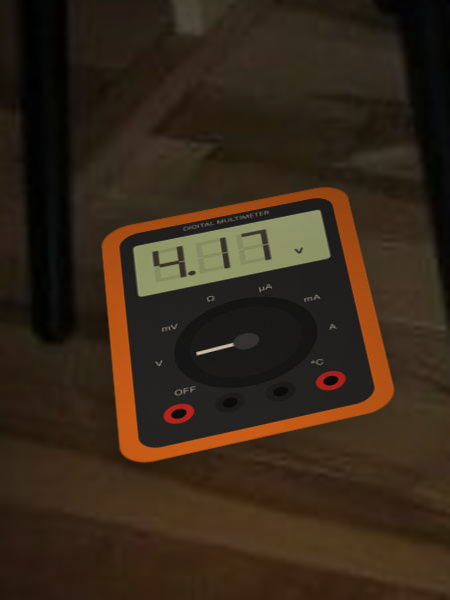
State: 4.17 V
